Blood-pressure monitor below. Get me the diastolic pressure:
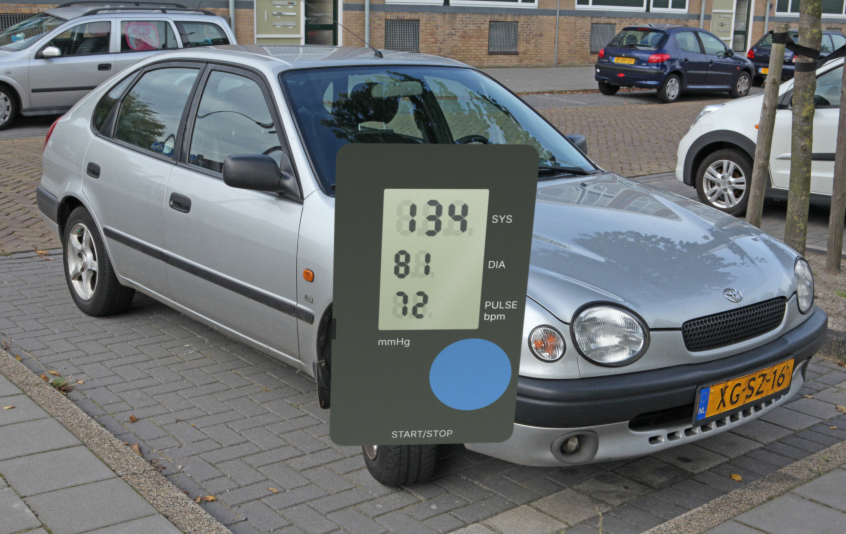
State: 81 mmHg
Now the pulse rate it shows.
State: 72 bpm
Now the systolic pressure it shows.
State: 134 mmHg
